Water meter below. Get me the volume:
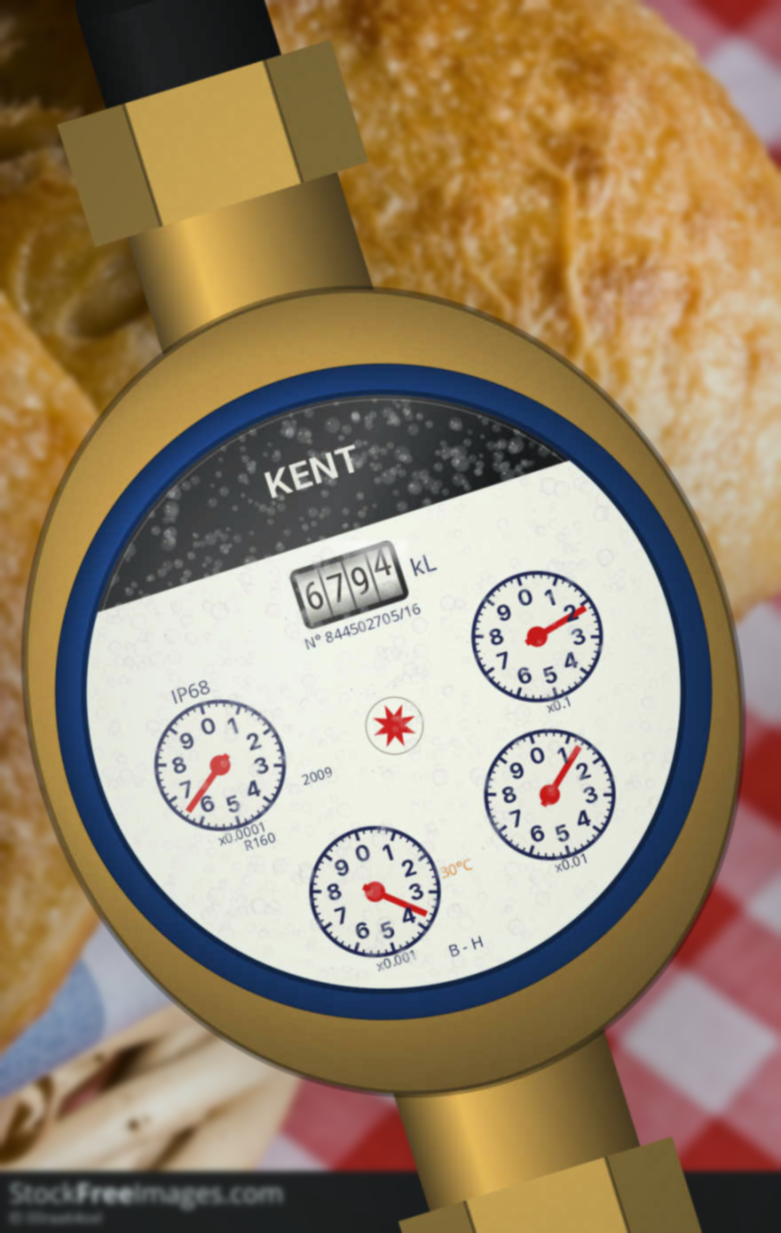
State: 6794.2136 kL
